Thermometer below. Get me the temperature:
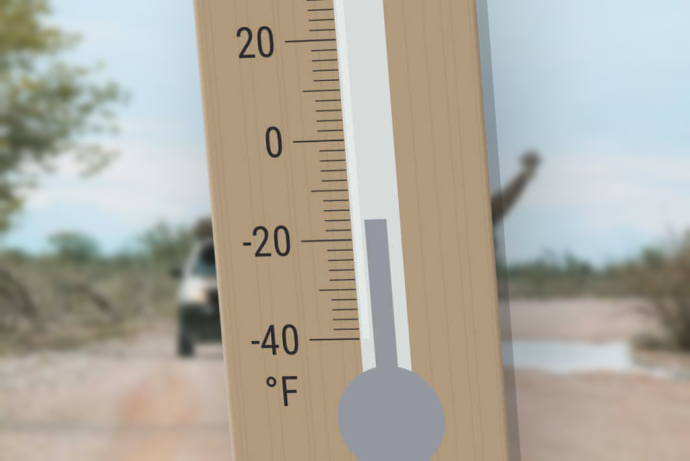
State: -16 °F
